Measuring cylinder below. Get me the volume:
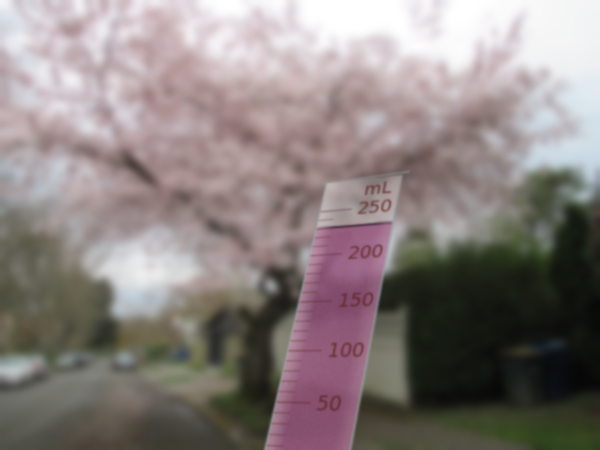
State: 230 mL
